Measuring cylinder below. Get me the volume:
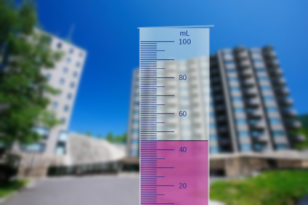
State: 45 mL
